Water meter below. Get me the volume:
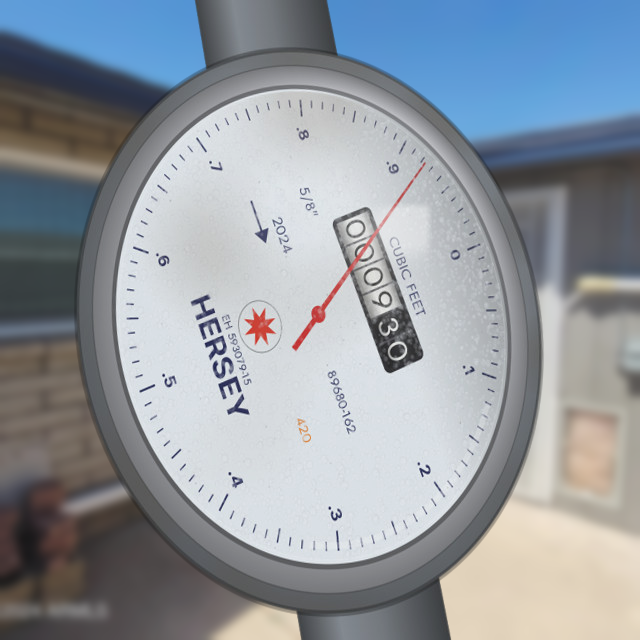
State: 929.92 ft³
